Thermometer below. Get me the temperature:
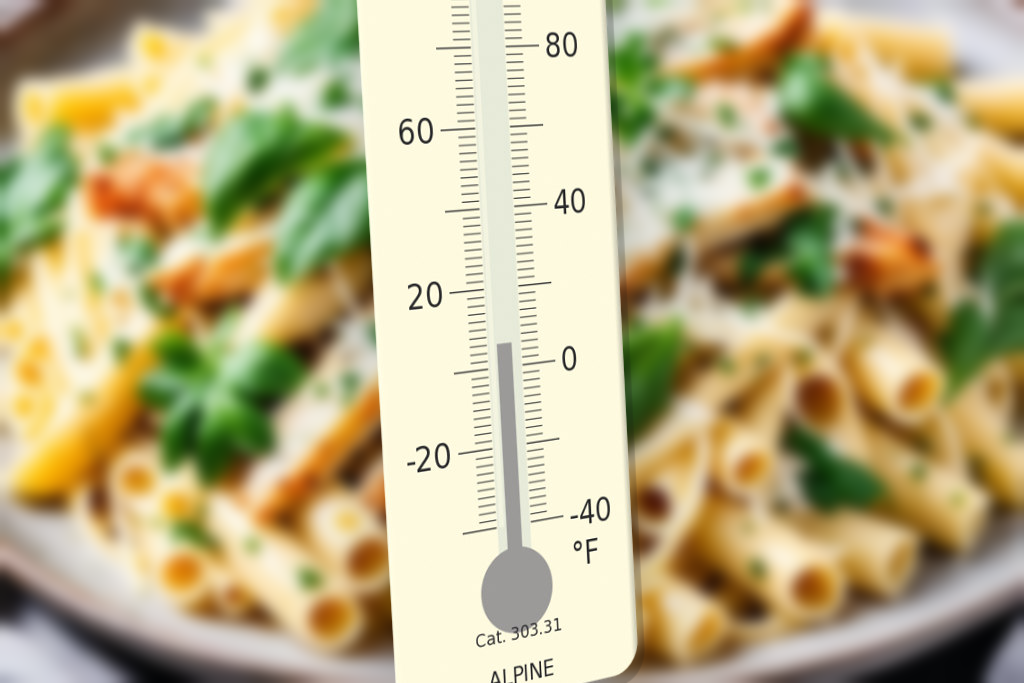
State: 6 °F
